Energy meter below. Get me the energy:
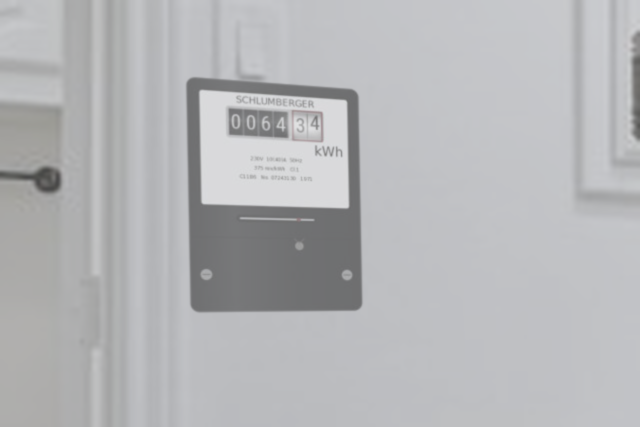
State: 64.34 kWh
